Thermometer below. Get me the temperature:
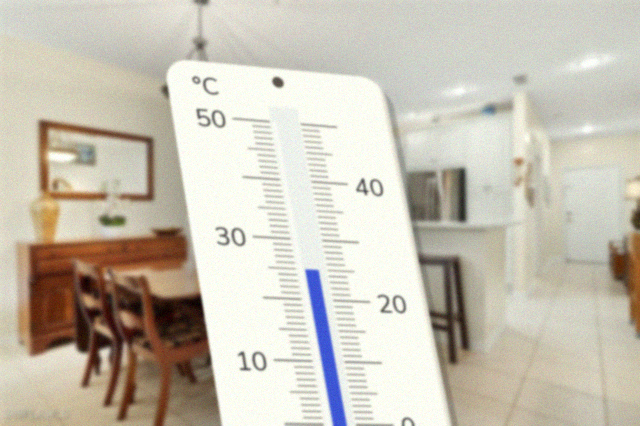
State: 25 °C
